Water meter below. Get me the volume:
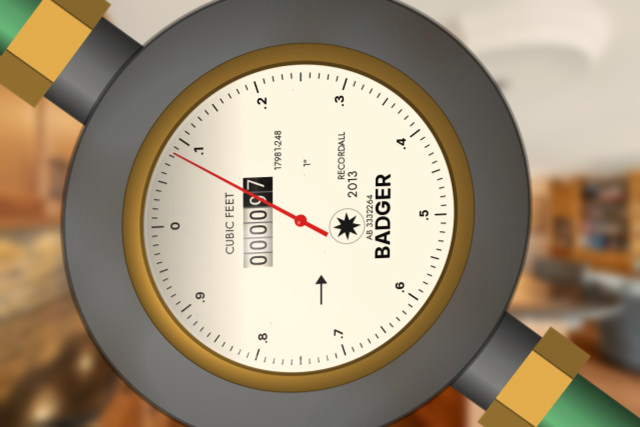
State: 97.08 ft³
